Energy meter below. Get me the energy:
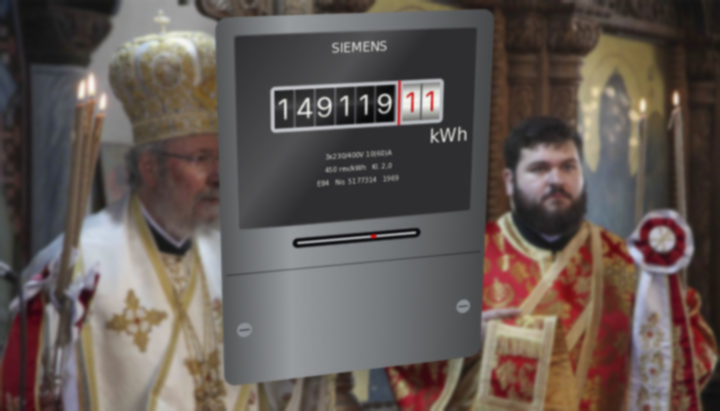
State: 149119.11 kWh
